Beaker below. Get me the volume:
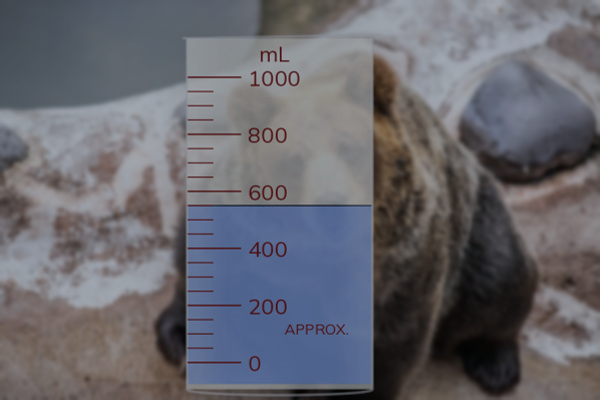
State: 550 mL
